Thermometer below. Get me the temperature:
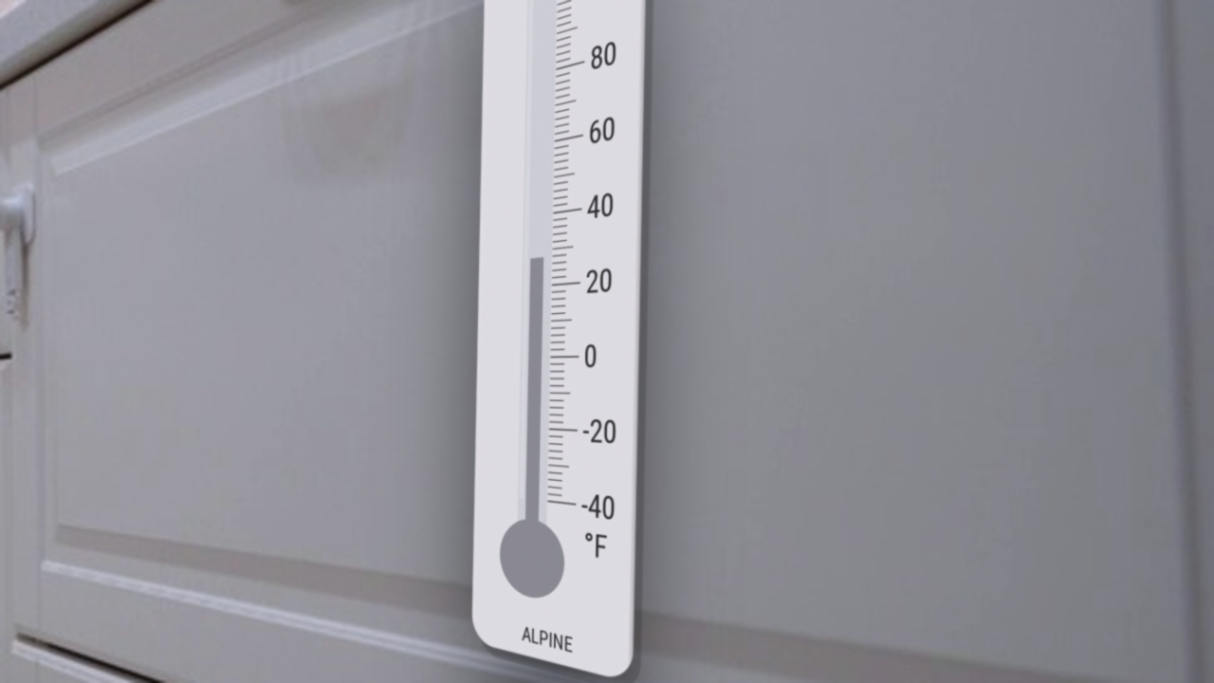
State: 28 °F
